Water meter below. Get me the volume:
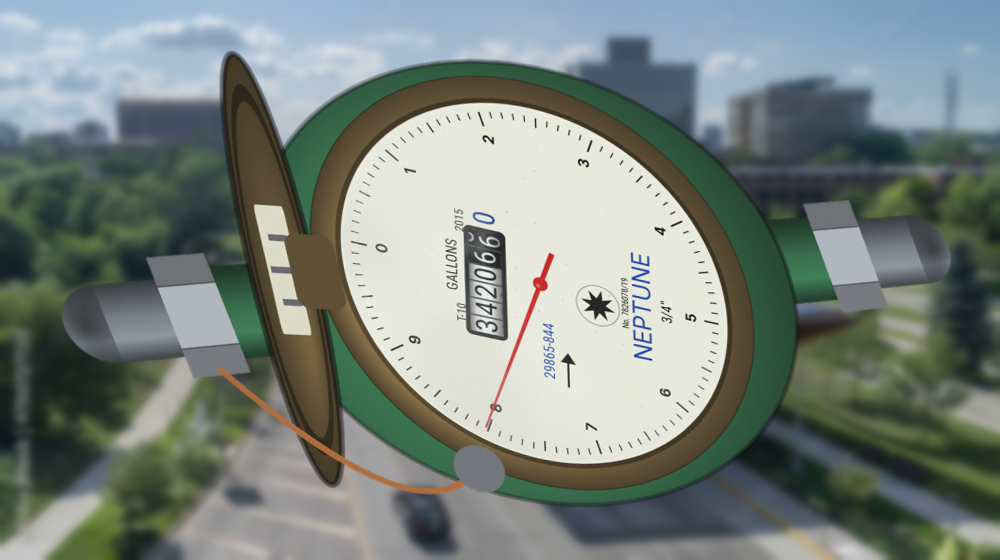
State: 3420658.0 gal
